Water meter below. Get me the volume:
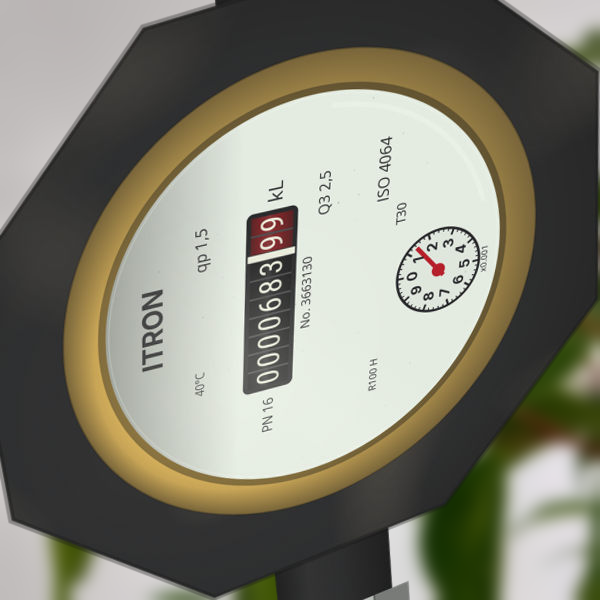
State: 683.991 kL
